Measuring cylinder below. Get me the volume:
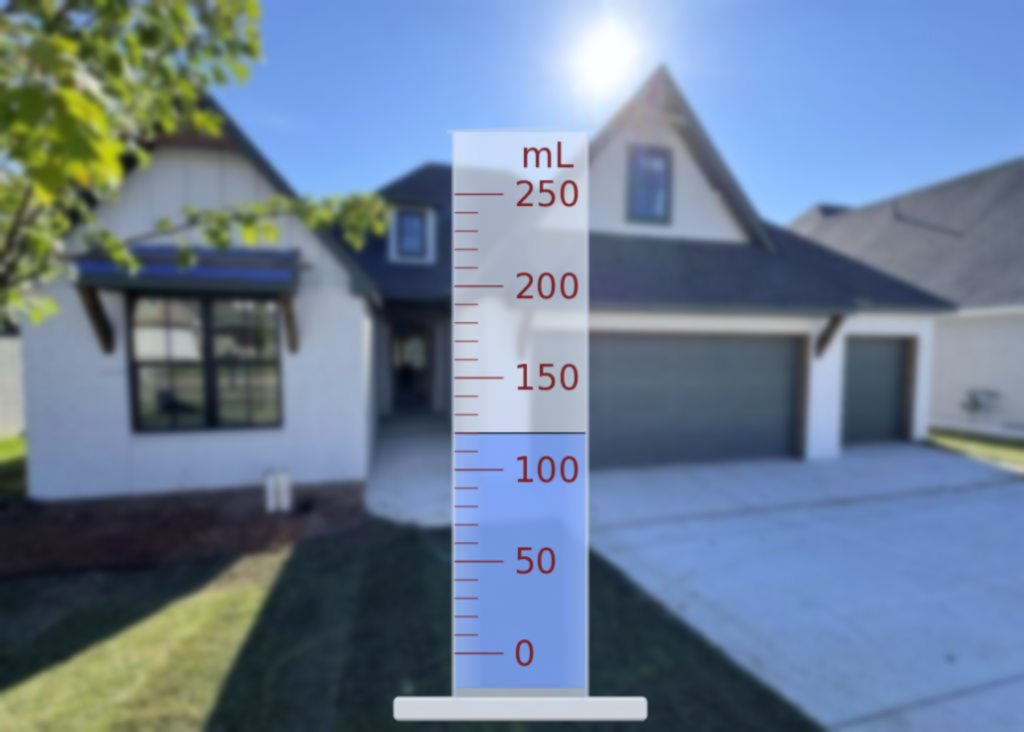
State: 120 mL
